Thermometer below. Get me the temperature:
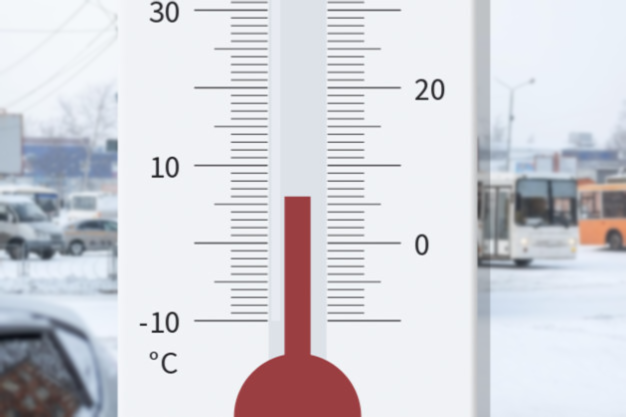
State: 6 °C
